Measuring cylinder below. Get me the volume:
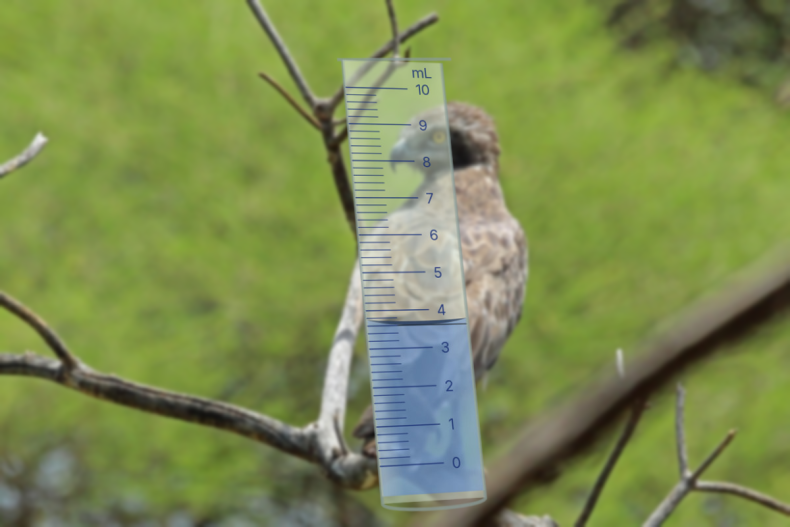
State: 3.6 mL
